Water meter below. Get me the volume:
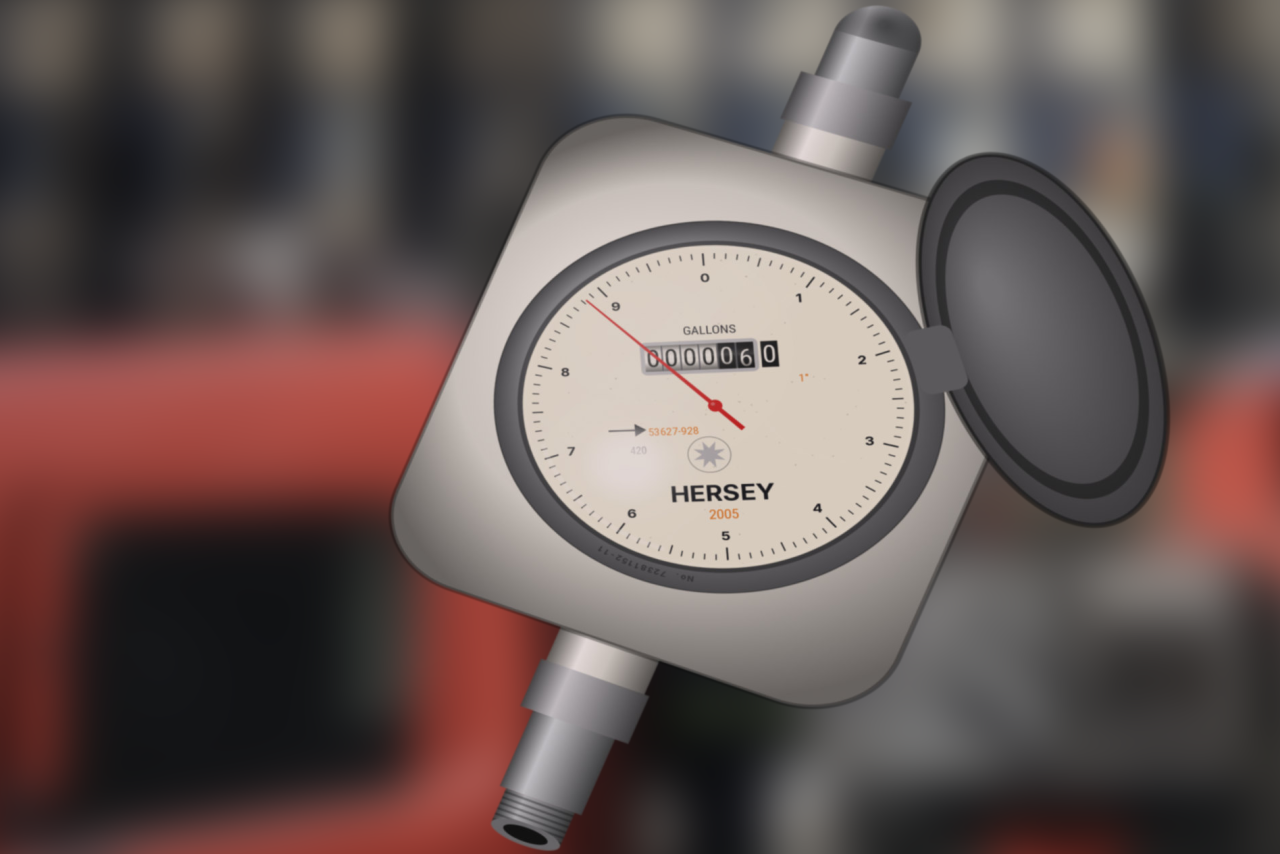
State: 58.8 gal
